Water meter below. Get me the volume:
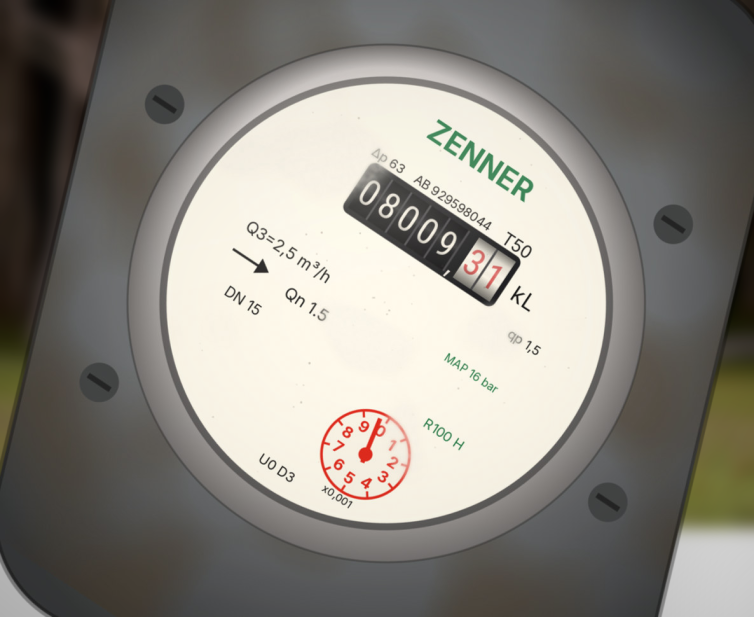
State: 8009.309 kL
